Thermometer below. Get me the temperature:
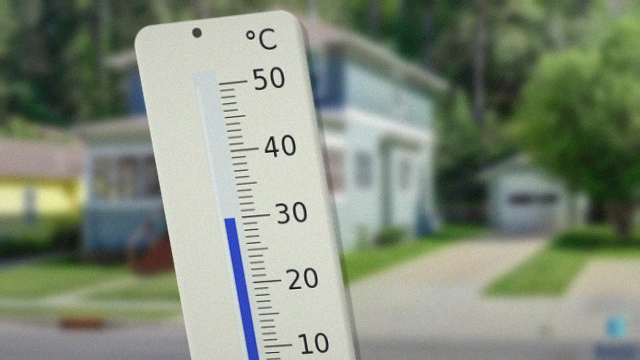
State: 30 °C
